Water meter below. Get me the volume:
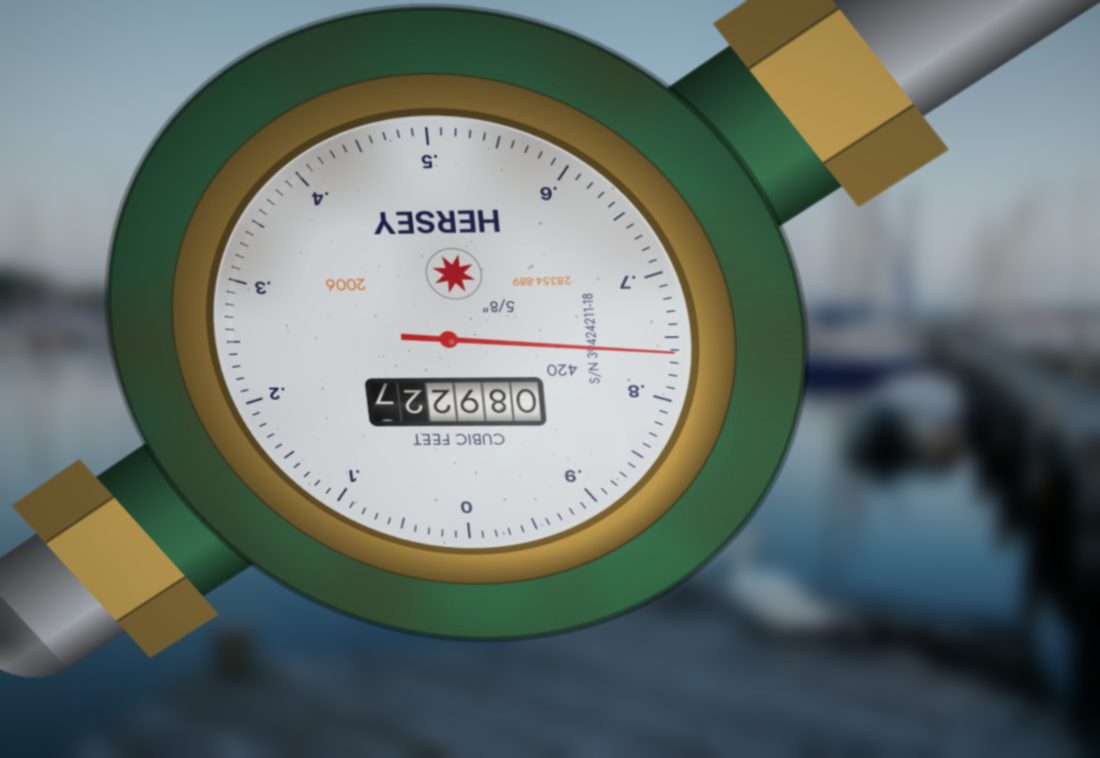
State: 89226.76 ft³
